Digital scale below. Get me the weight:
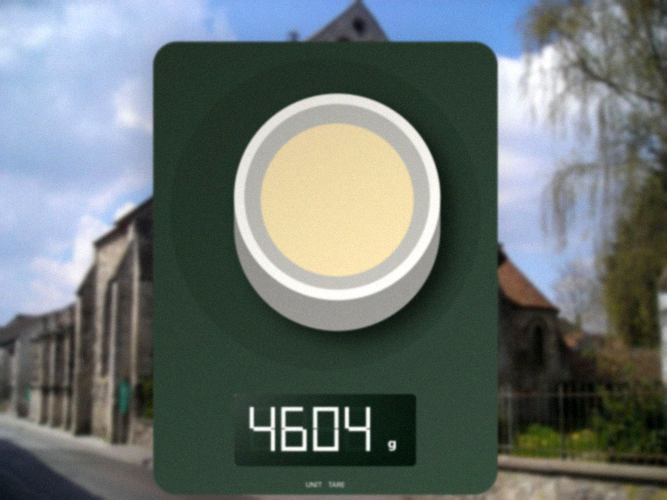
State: 4604 g
